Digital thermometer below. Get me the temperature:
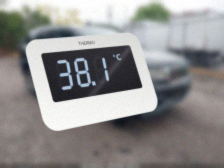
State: 38.1 °C
